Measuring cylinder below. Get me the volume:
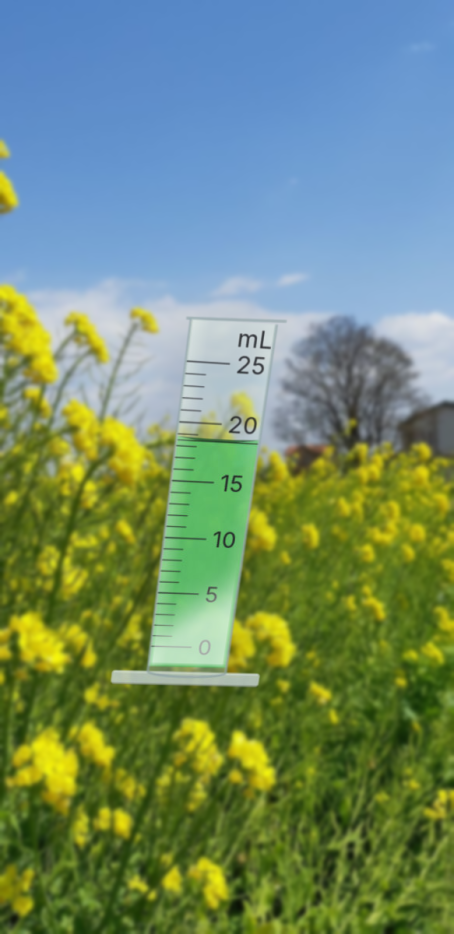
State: 18.5 mL
